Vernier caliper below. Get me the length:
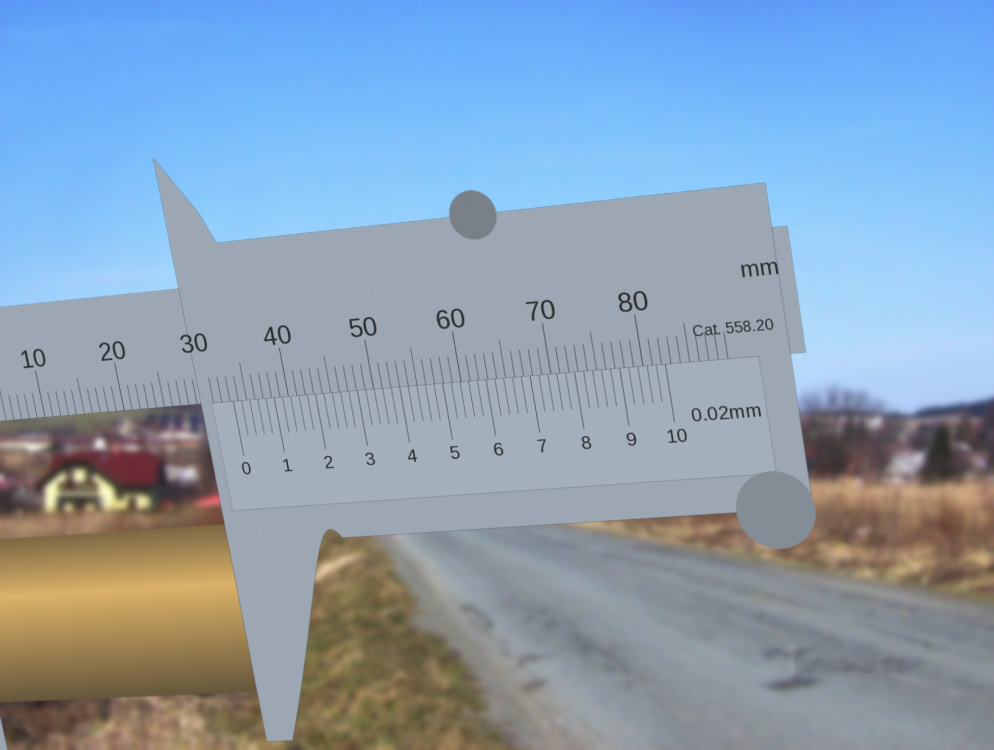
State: 33.4 mm
